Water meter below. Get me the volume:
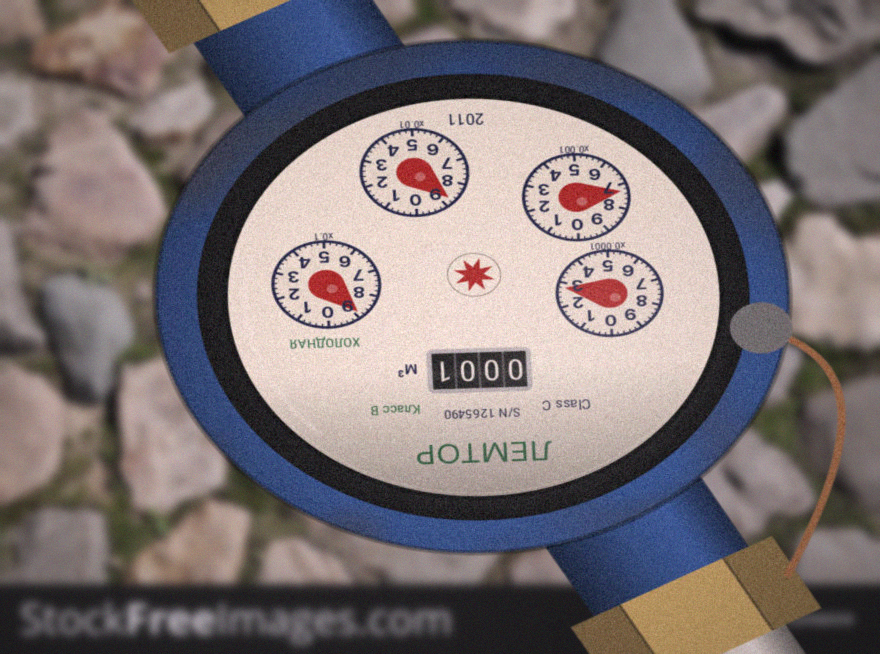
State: 1.8872 m³
